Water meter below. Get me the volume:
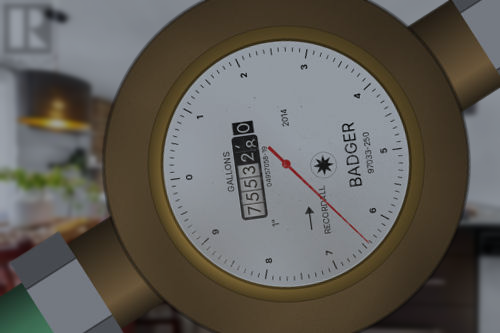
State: 7553276.4 gal
